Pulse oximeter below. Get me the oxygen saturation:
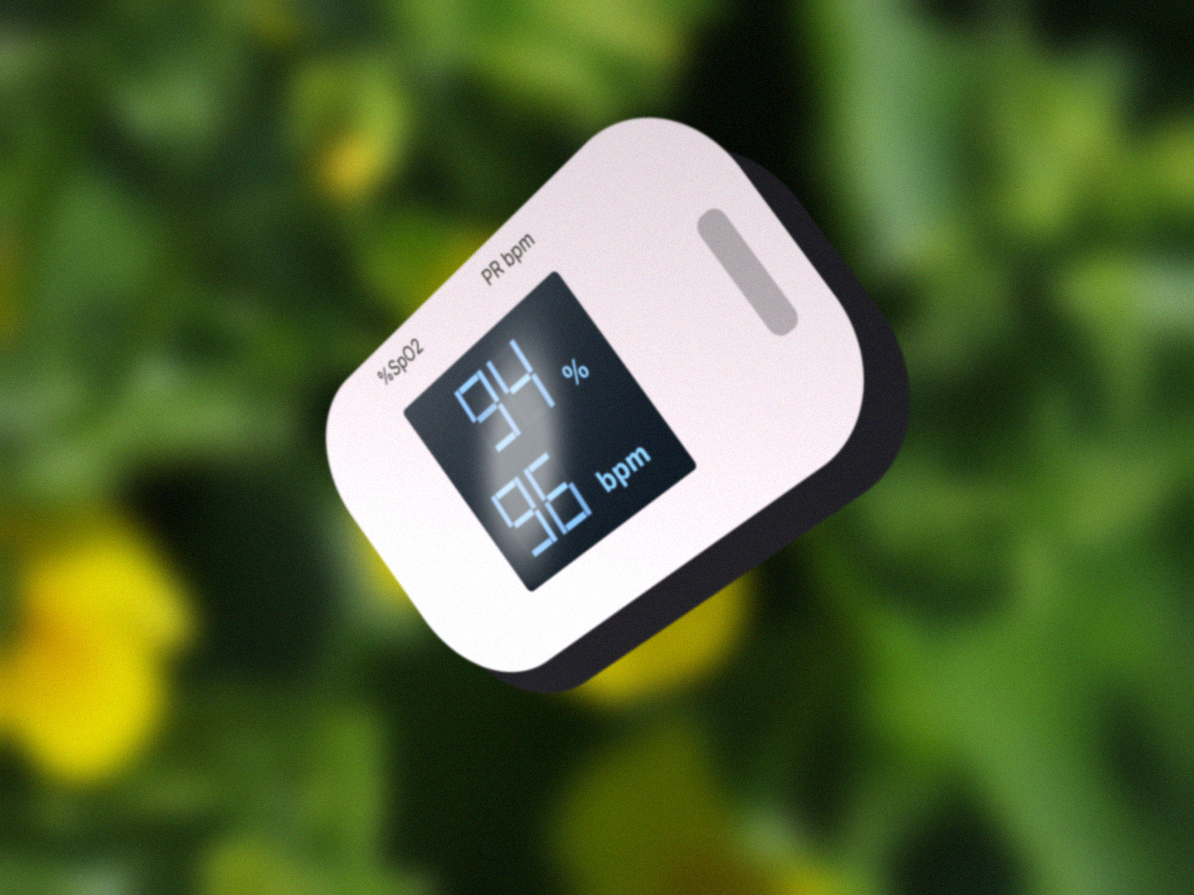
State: 94 %
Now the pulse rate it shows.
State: 96 bpm
